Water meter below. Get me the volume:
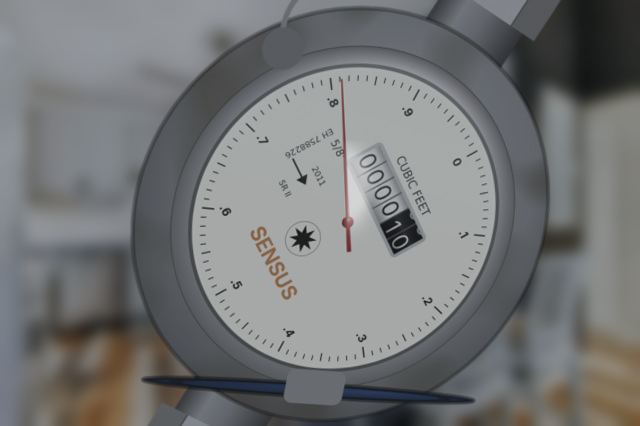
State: 9.81 ft³
